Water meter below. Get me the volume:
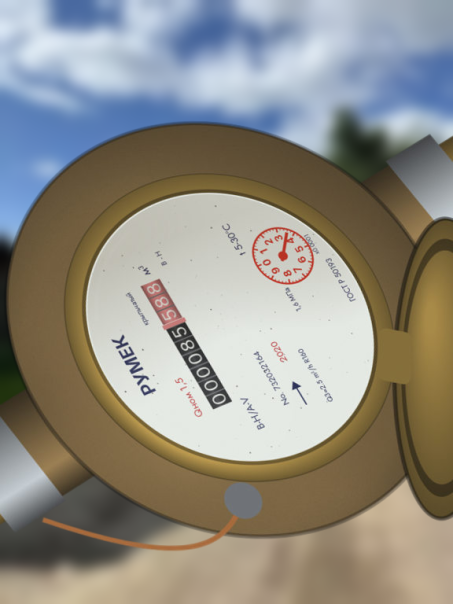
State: 85.5883 m³
